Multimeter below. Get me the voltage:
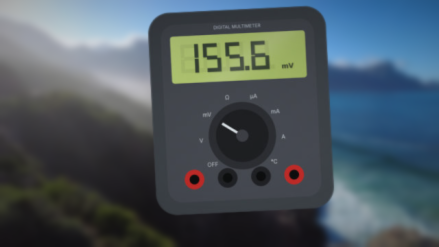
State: 155.6 mV
